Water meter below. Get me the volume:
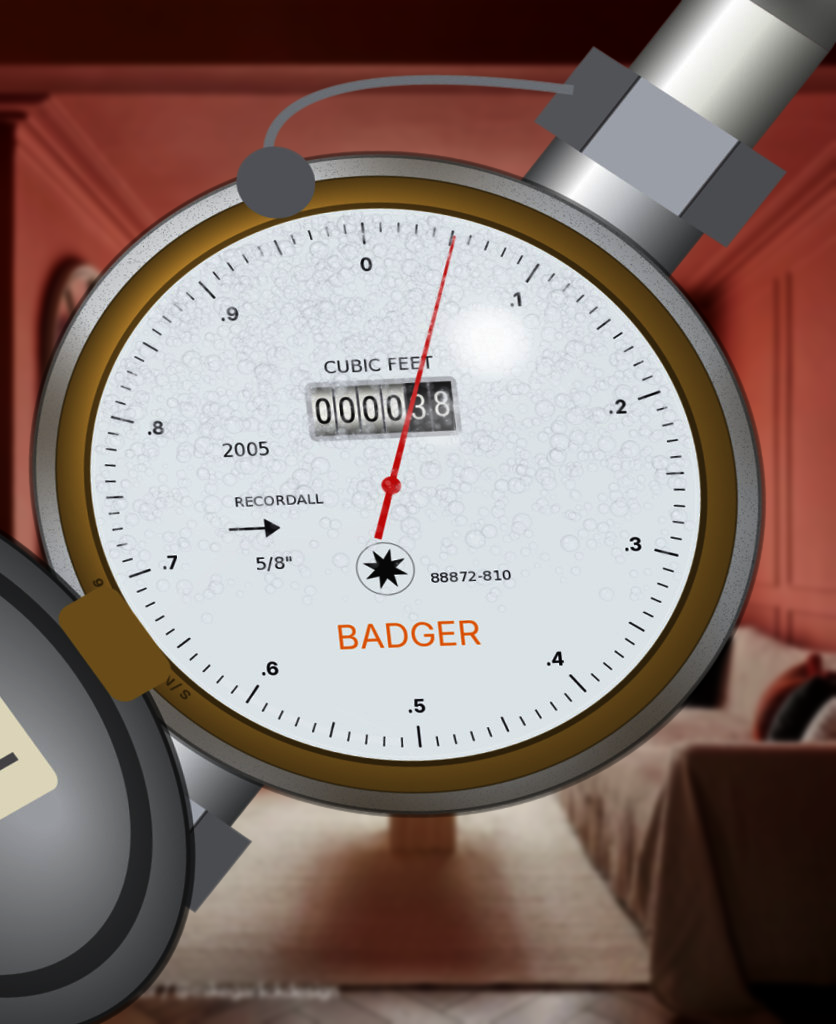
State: 38.05 ft³
